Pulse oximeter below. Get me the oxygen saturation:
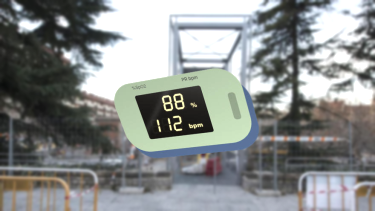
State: 88 %
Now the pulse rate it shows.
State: 112 bpm
